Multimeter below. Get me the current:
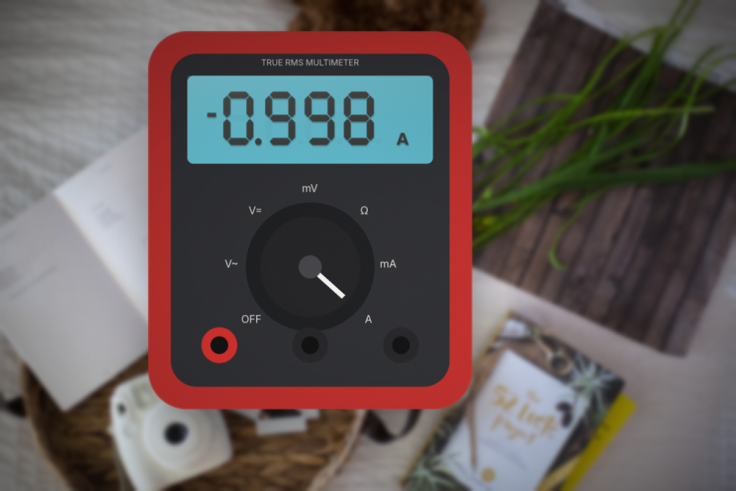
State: -0.998 A
